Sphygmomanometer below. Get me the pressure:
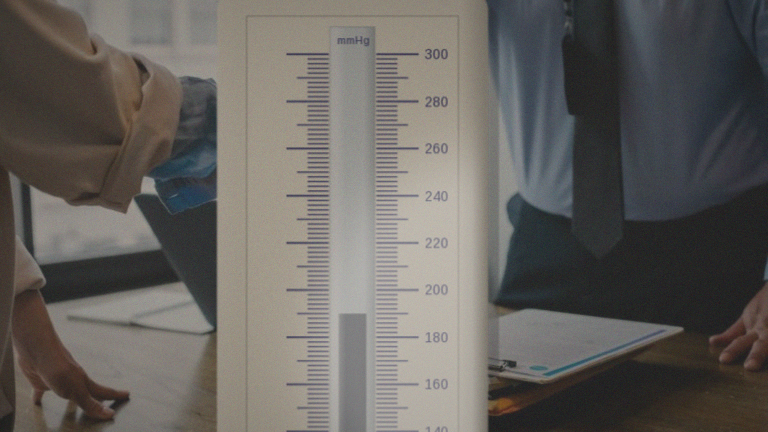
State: 190 mmHg
